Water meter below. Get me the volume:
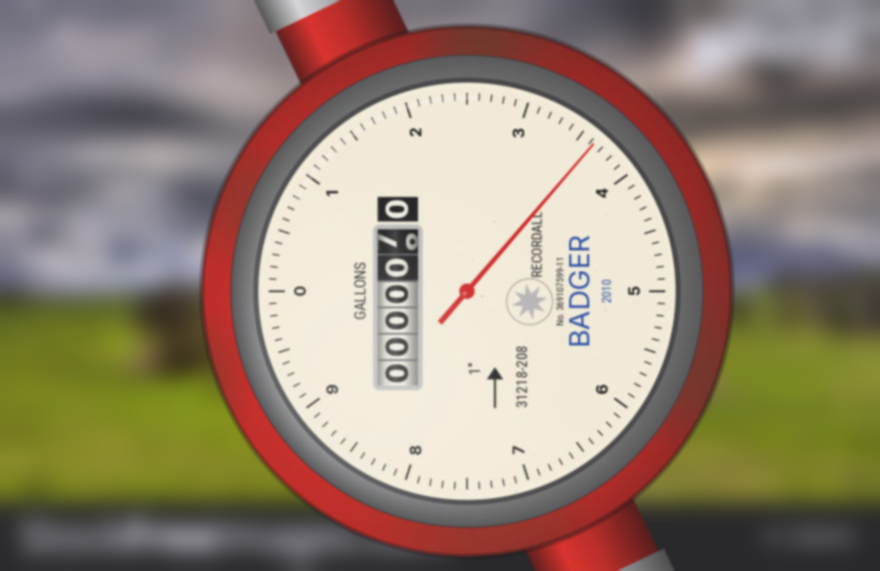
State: 73.6 gal
